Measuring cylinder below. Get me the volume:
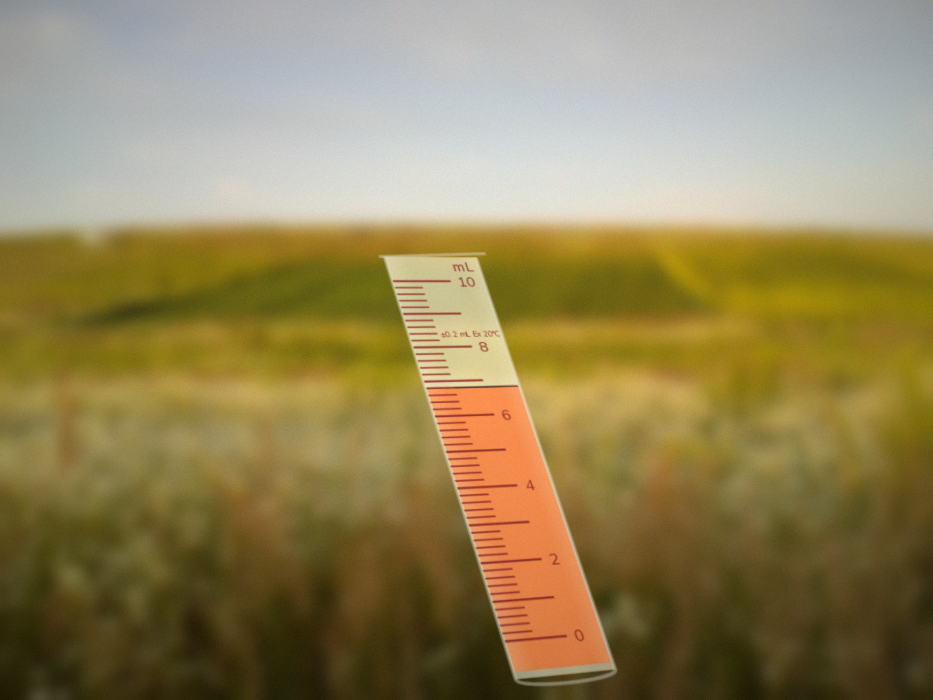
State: 6.8 mL
